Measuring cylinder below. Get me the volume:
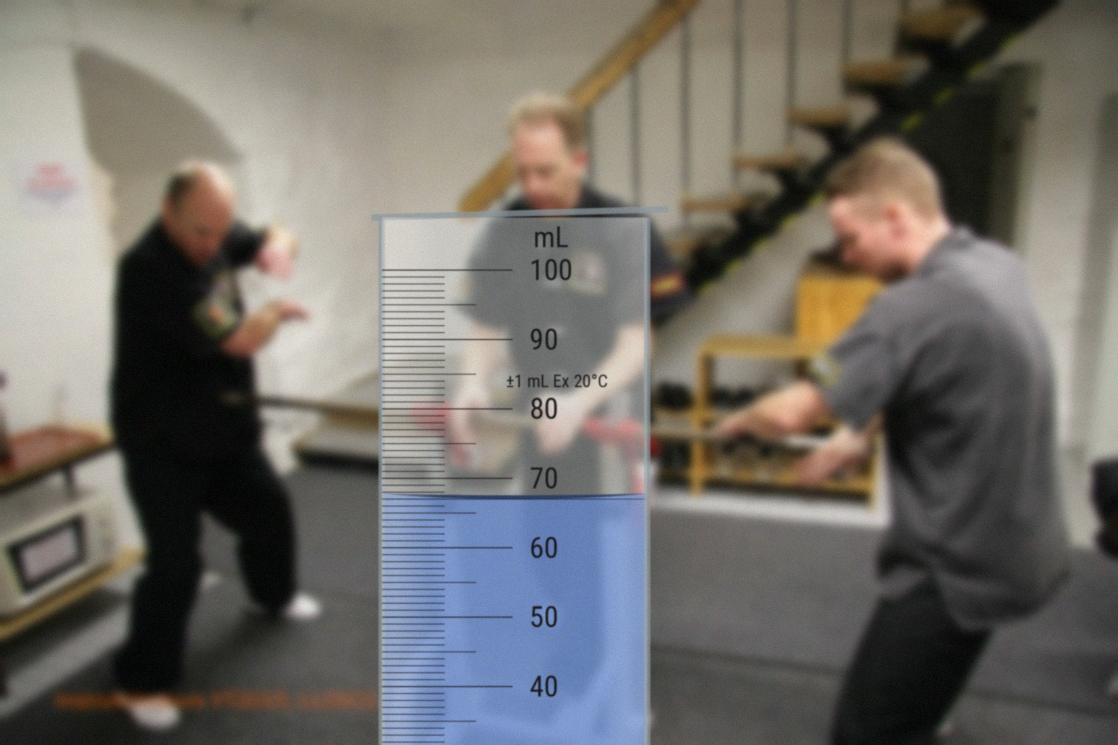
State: 67 mL
